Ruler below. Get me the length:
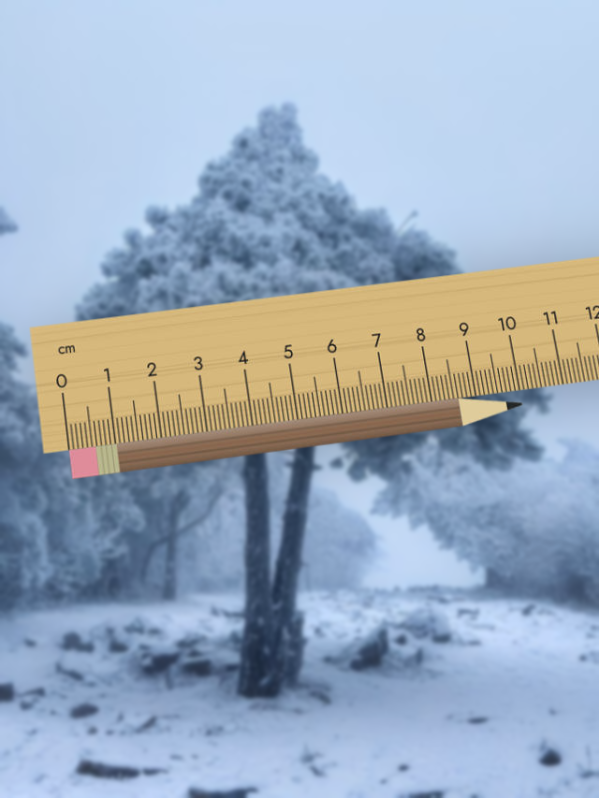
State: 10 cm
